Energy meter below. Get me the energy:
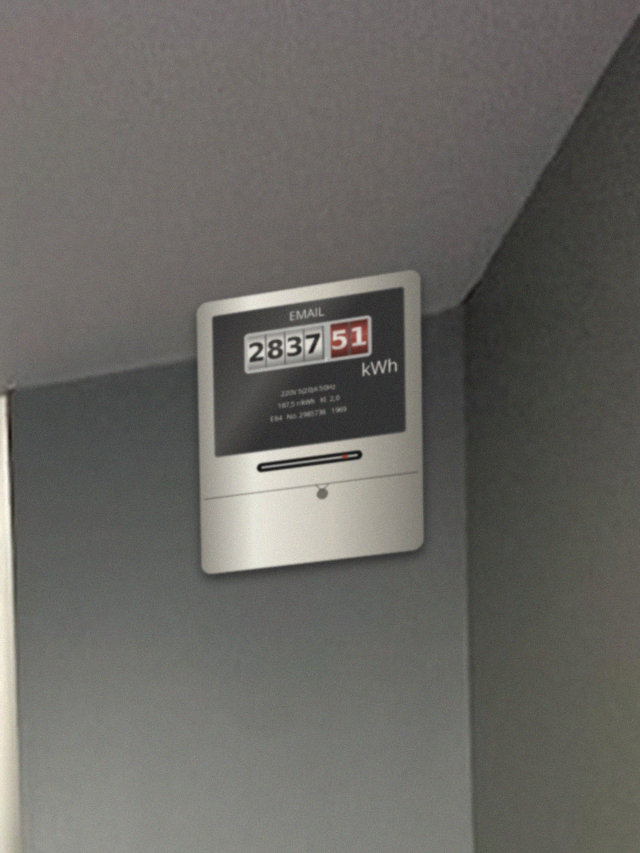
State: 2837.51 kWh
